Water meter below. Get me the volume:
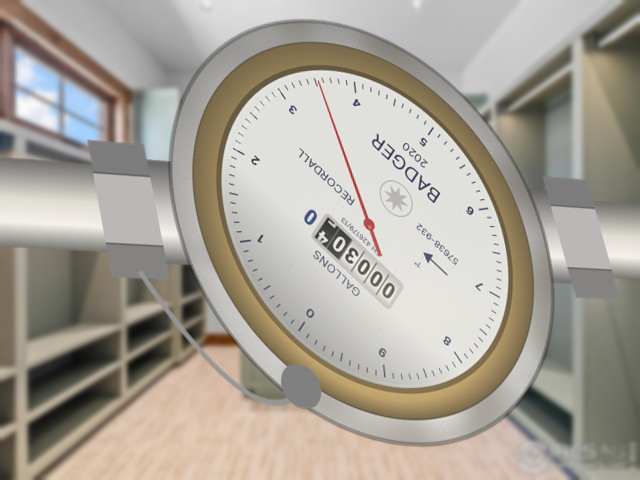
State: 3043.5 gal
